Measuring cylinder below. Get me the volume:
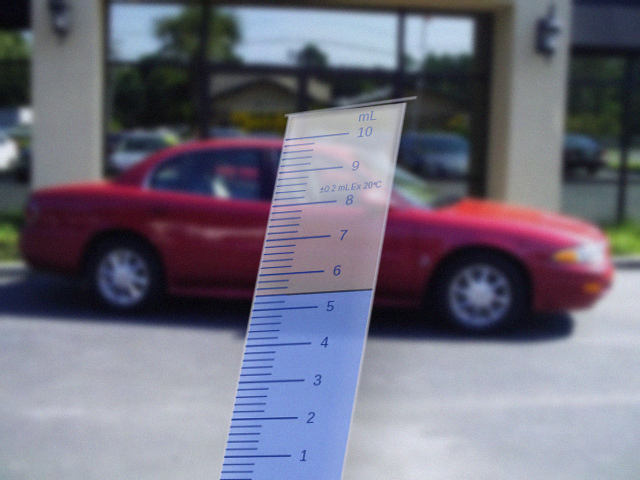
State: 5.4 mL
